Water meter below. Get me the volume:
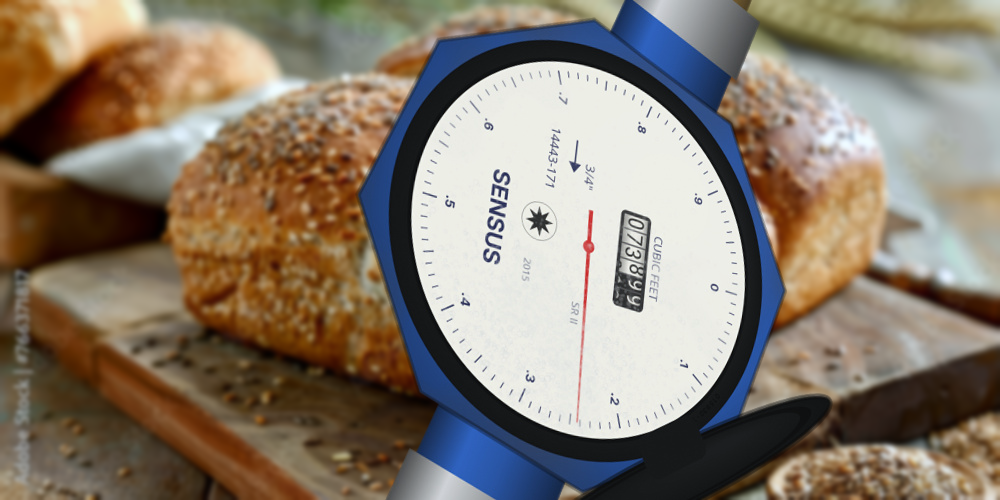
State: 73899.24 ft³
